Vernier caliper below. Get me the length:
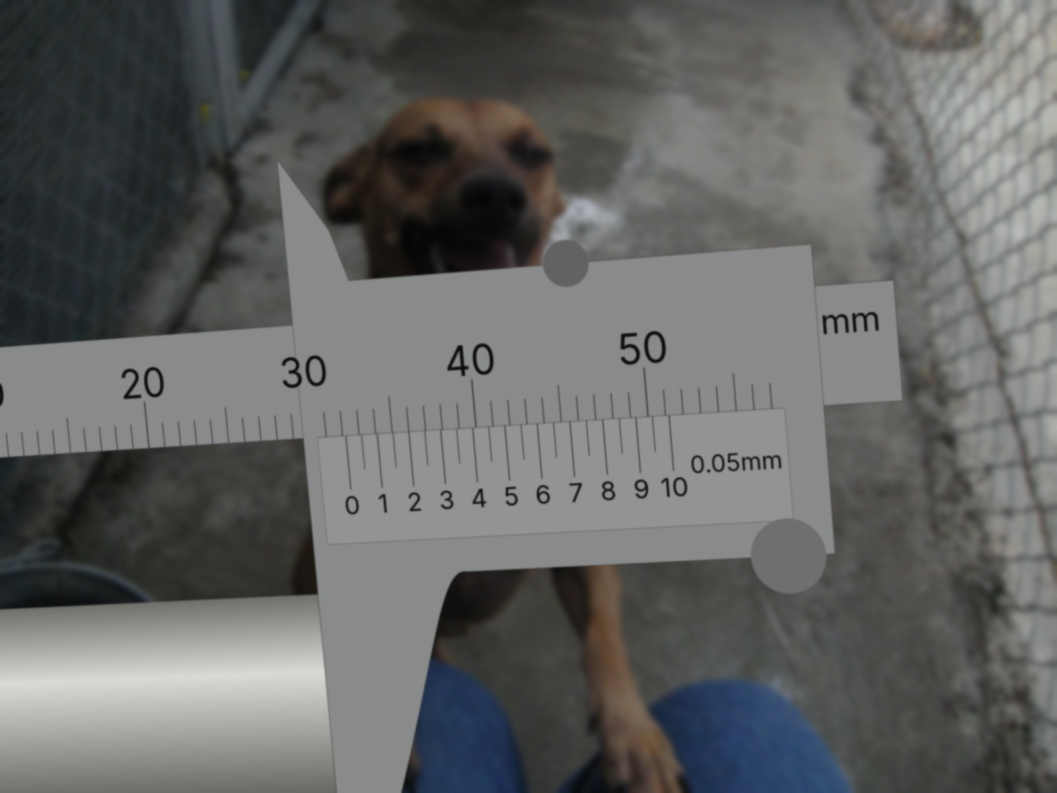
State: 32.2 mm
